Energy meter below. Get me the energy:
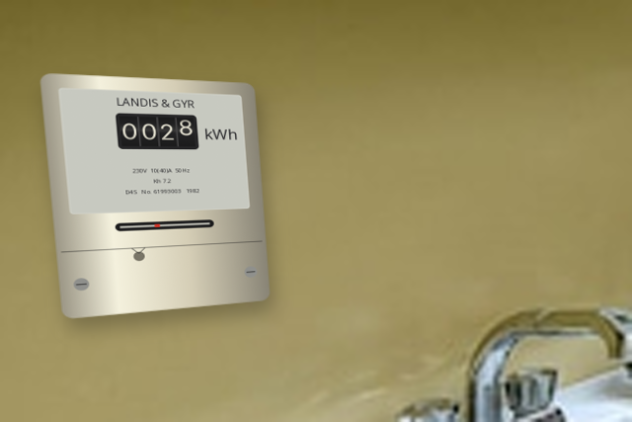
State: 28 kWh
